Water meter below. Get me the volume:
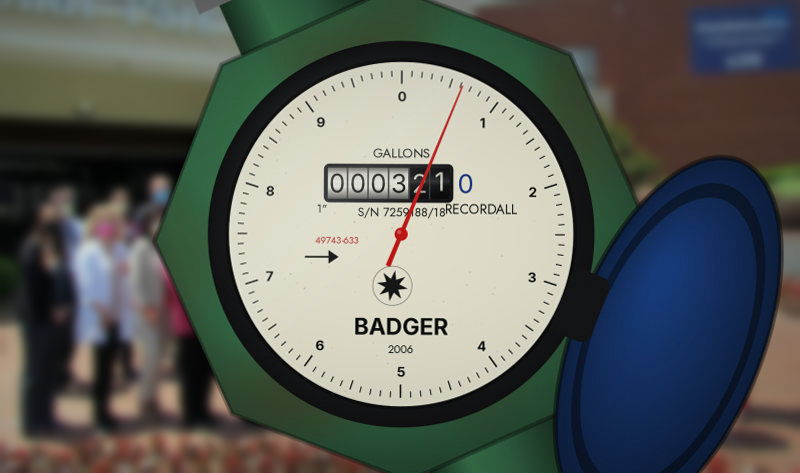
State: 3210.6 gal
